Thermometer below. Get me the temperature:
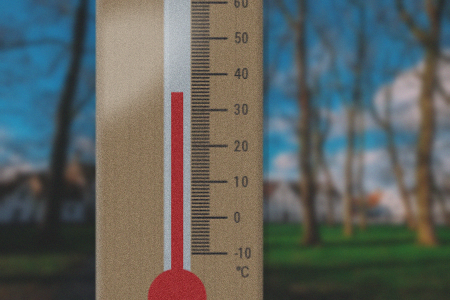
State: 35 °C
